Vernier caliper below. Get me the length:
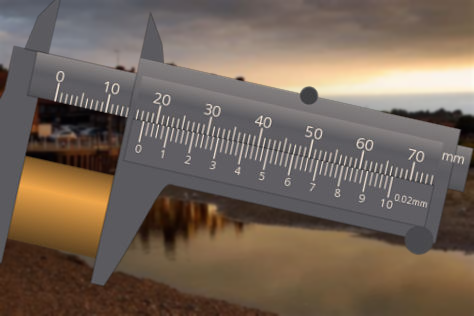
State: 17.5 mm
